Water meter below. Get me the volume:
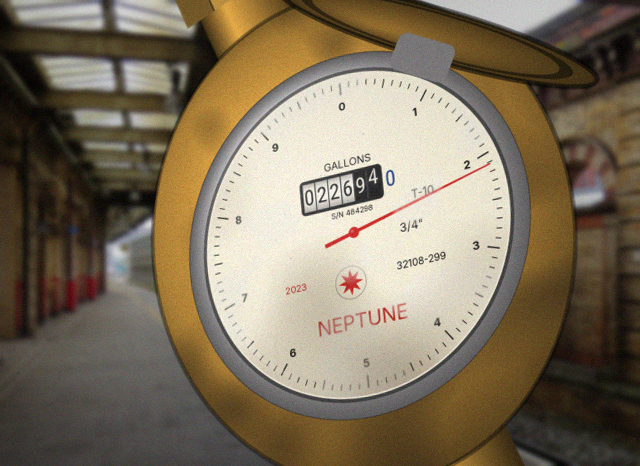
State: 226942.1 gal
